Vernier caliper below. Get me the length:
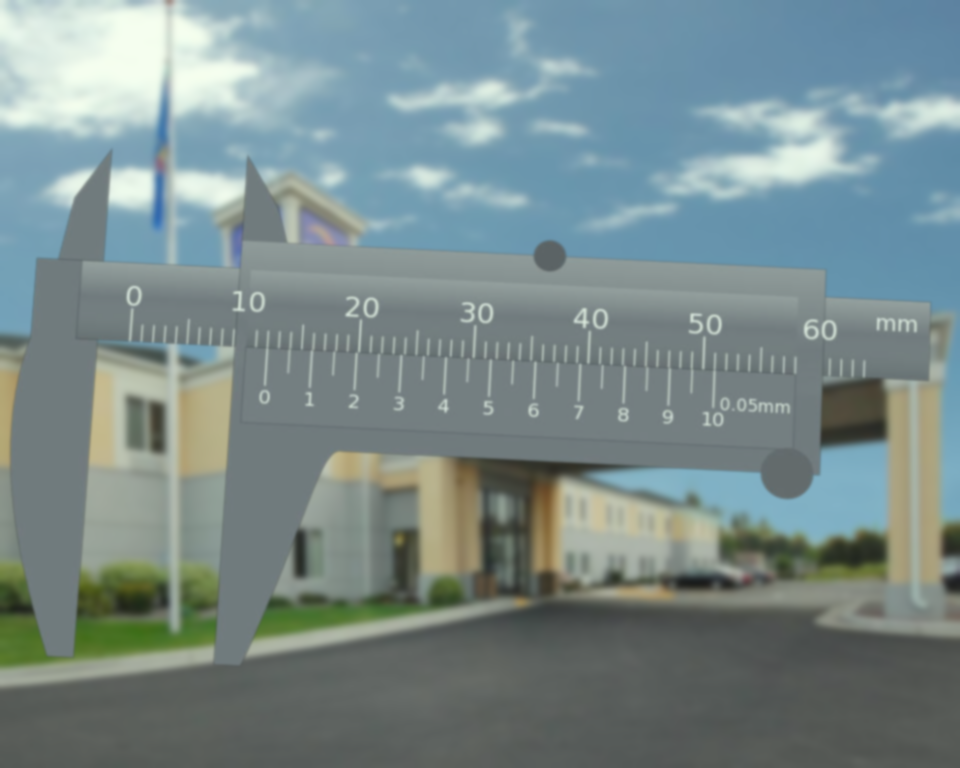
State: 12.0 mm
